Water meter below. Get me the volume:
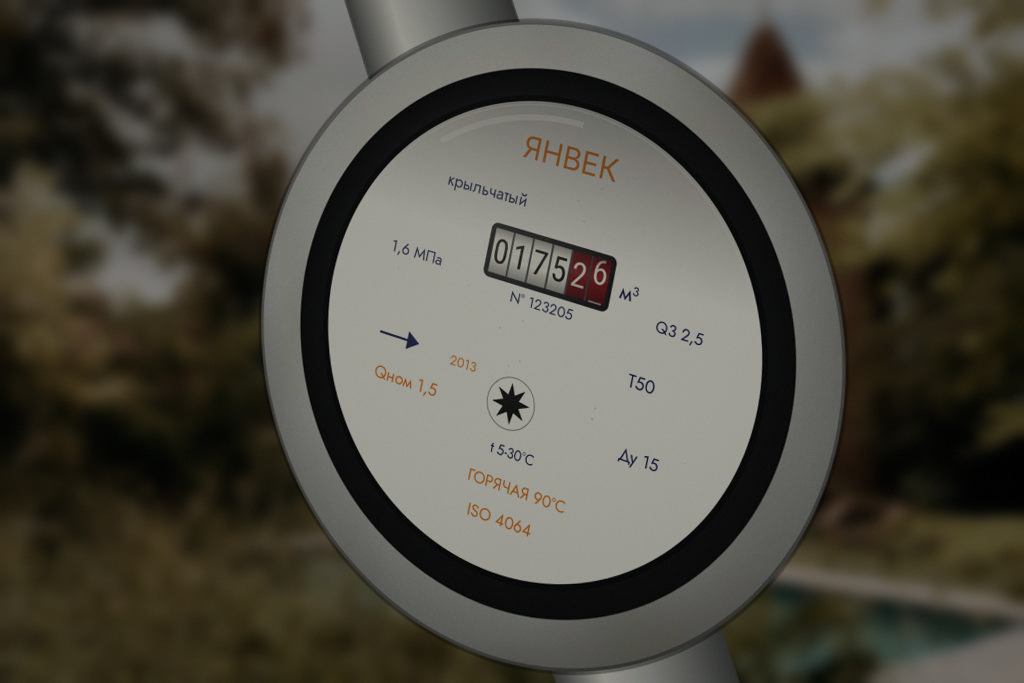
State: 175.26 m³
